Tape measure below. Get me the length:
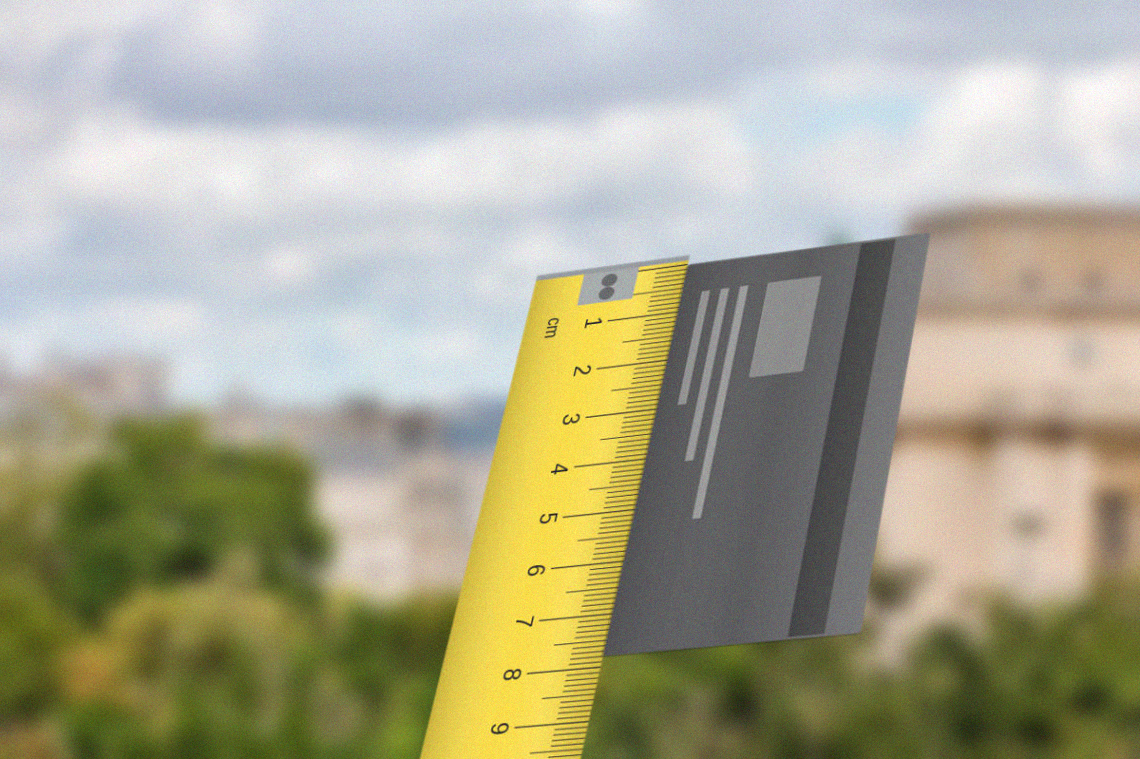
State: 7.8 cm
